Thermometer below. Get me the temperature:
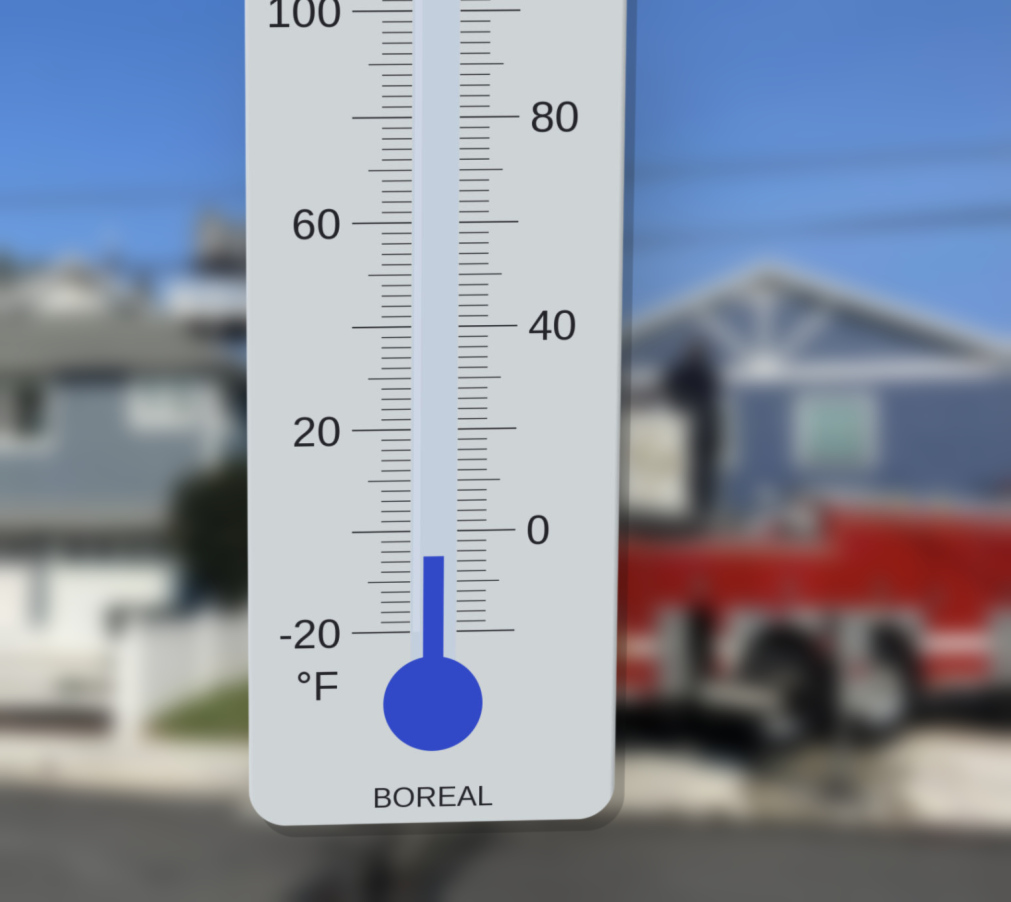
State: -5 °F
